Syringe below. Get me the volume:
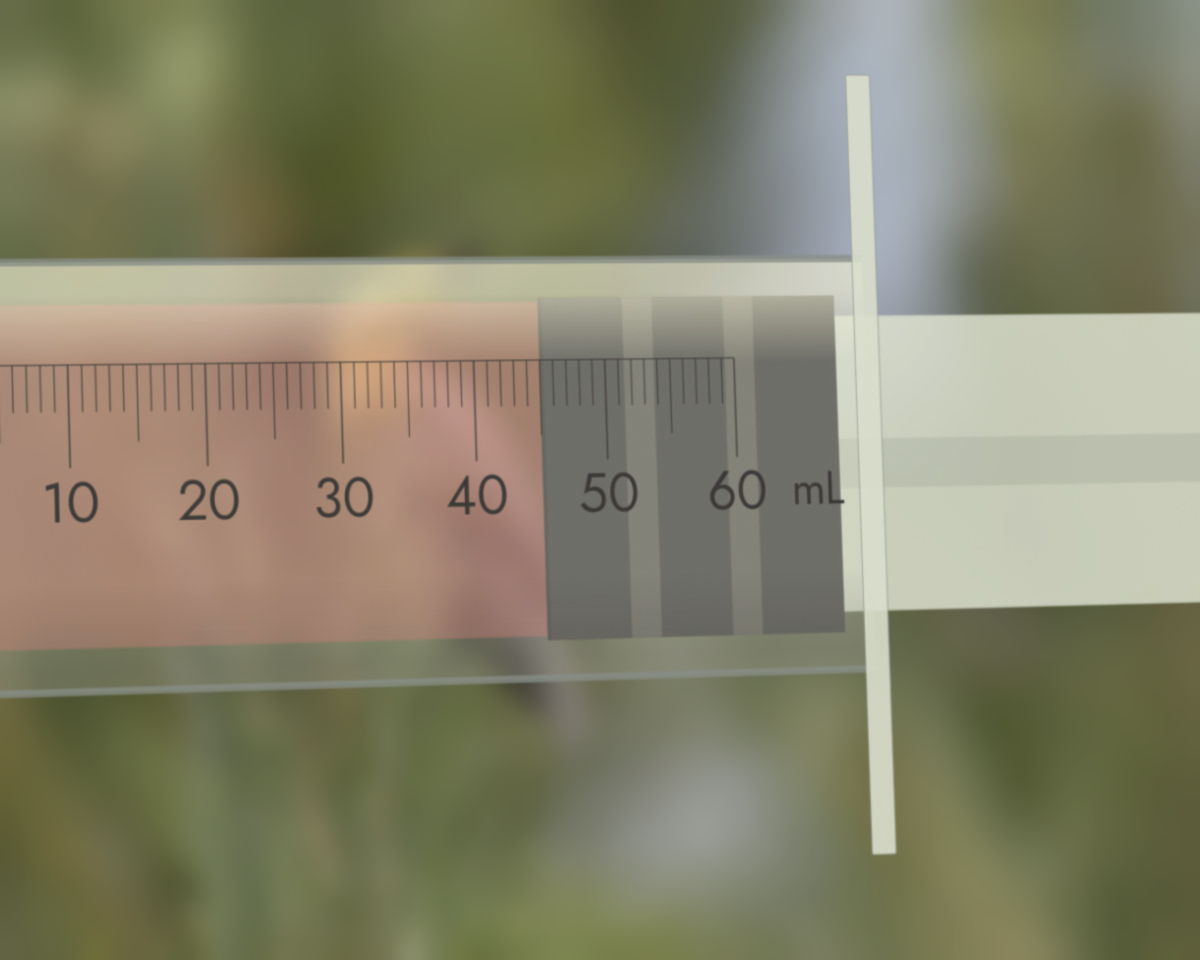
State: 45 mL
